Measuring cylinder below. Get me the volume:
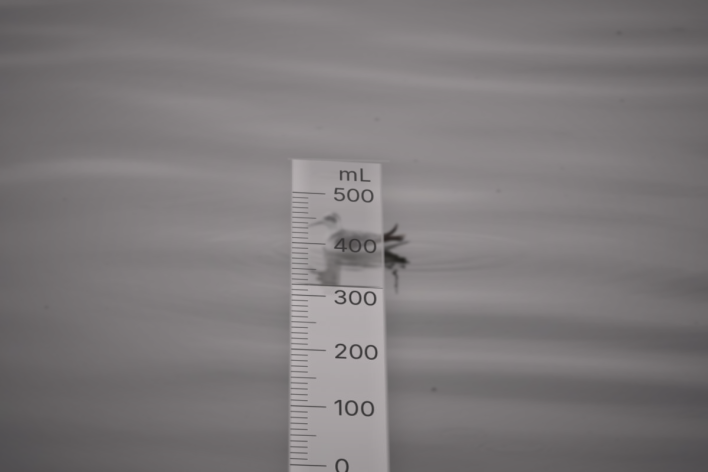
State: 320 mL
